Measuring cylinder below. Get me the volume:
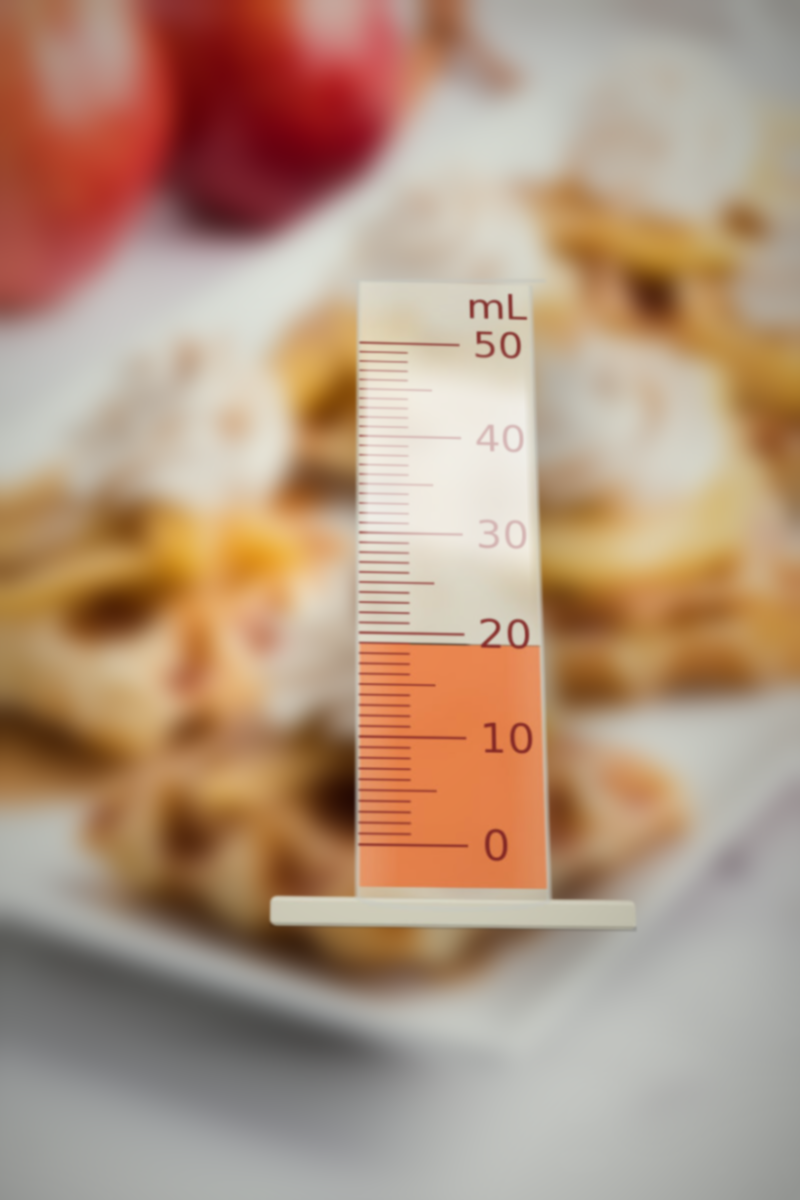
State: 19 mL
